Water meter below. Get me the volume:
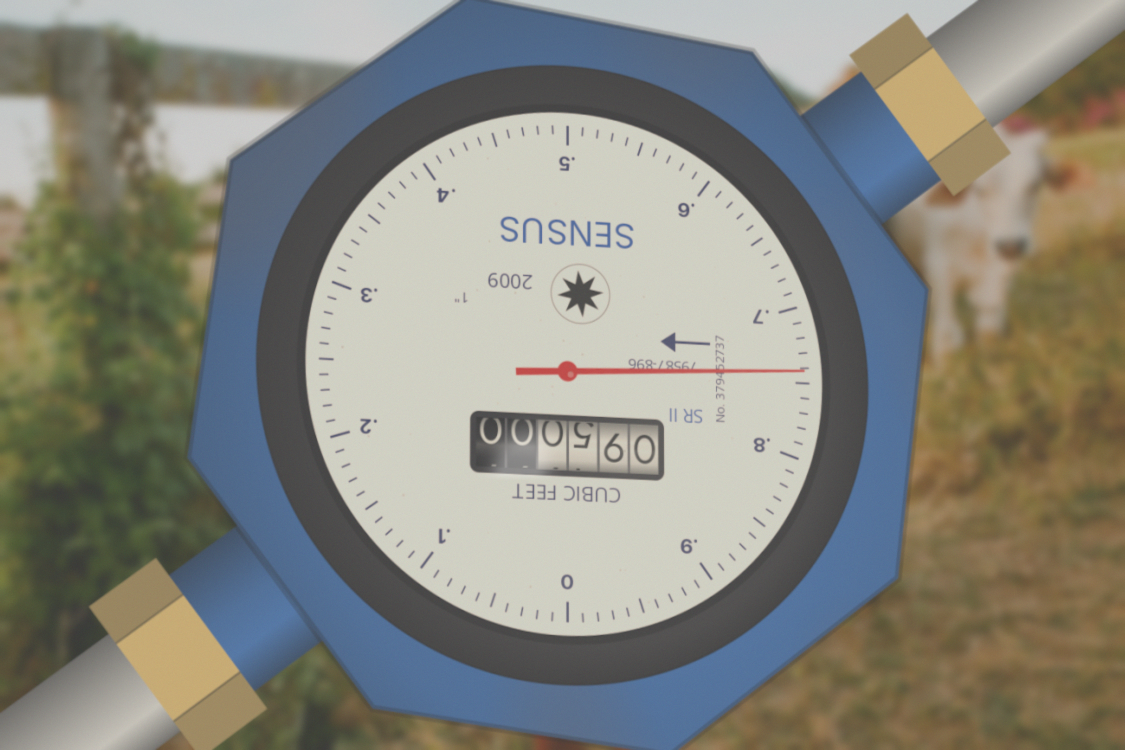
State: 94999.74 ft³
